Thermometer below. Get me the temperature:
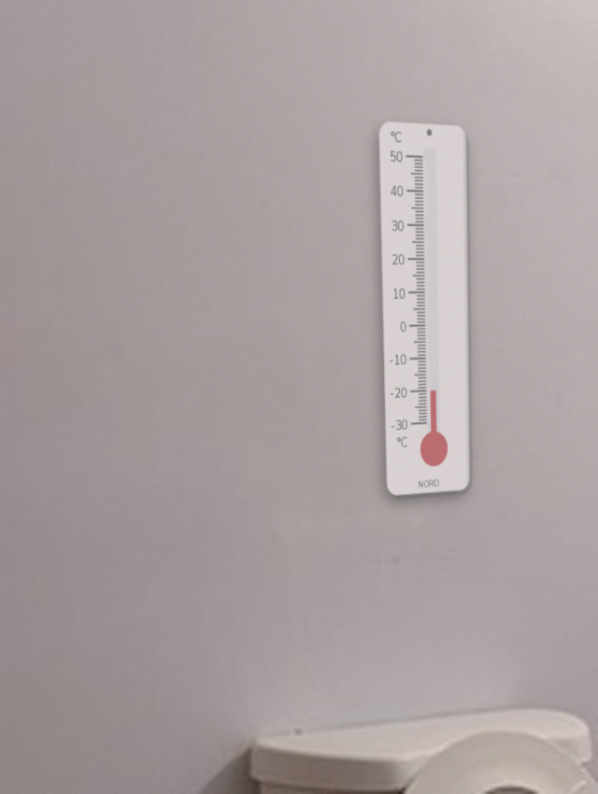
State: -20 °C
